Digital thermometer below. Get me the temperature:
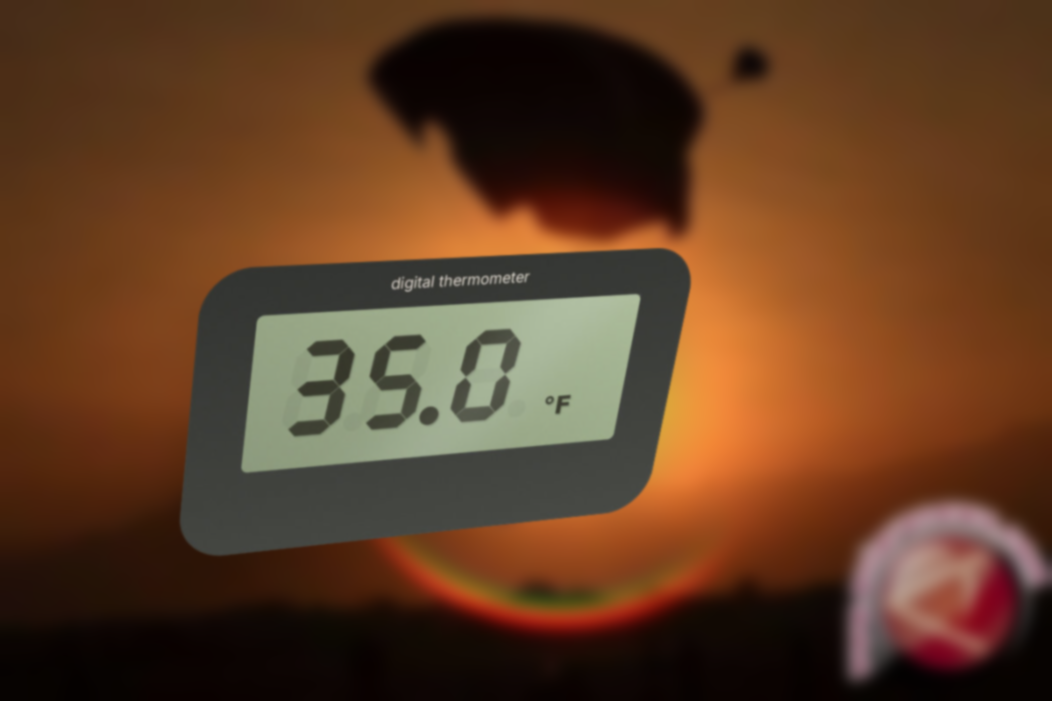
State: 35.0 °F
